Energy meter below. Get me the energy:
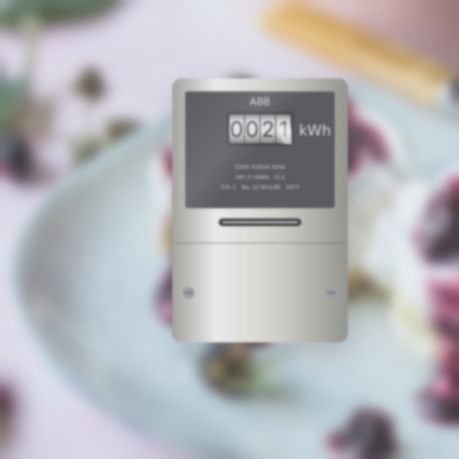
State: 21 kWh
